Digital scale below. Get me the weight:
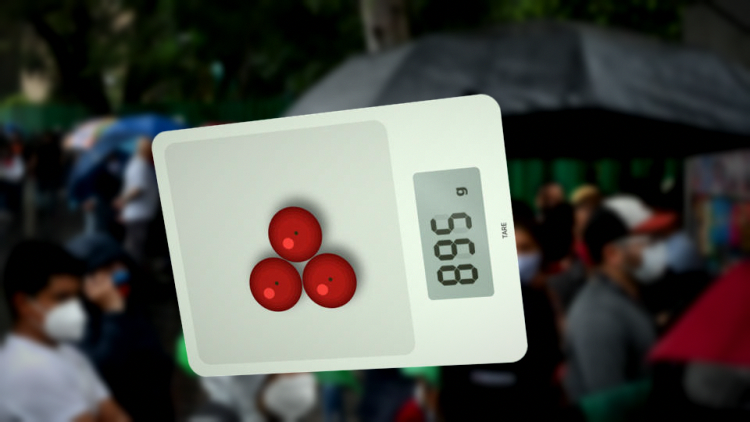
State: 895 g
